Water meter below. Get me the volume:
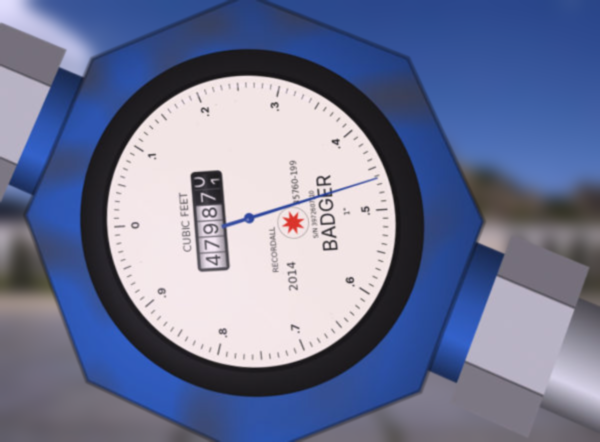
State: 479870.46 ft³
